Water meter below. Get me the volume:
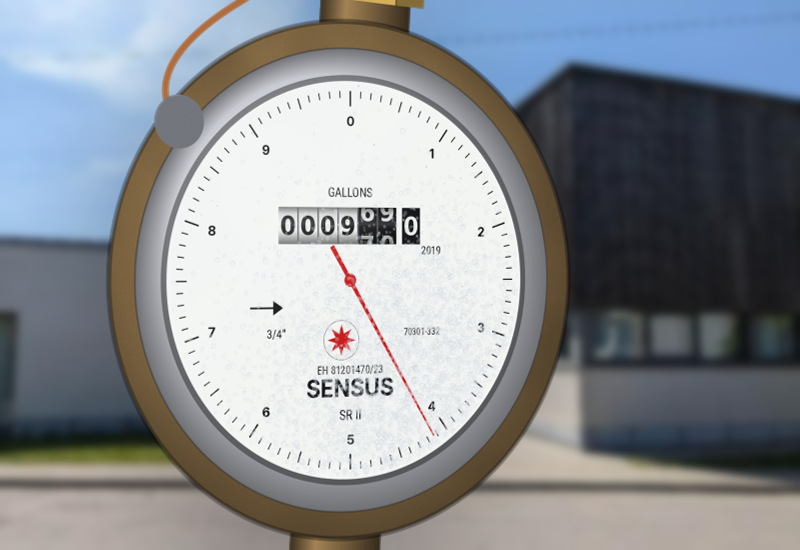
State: 9694.1 gal
